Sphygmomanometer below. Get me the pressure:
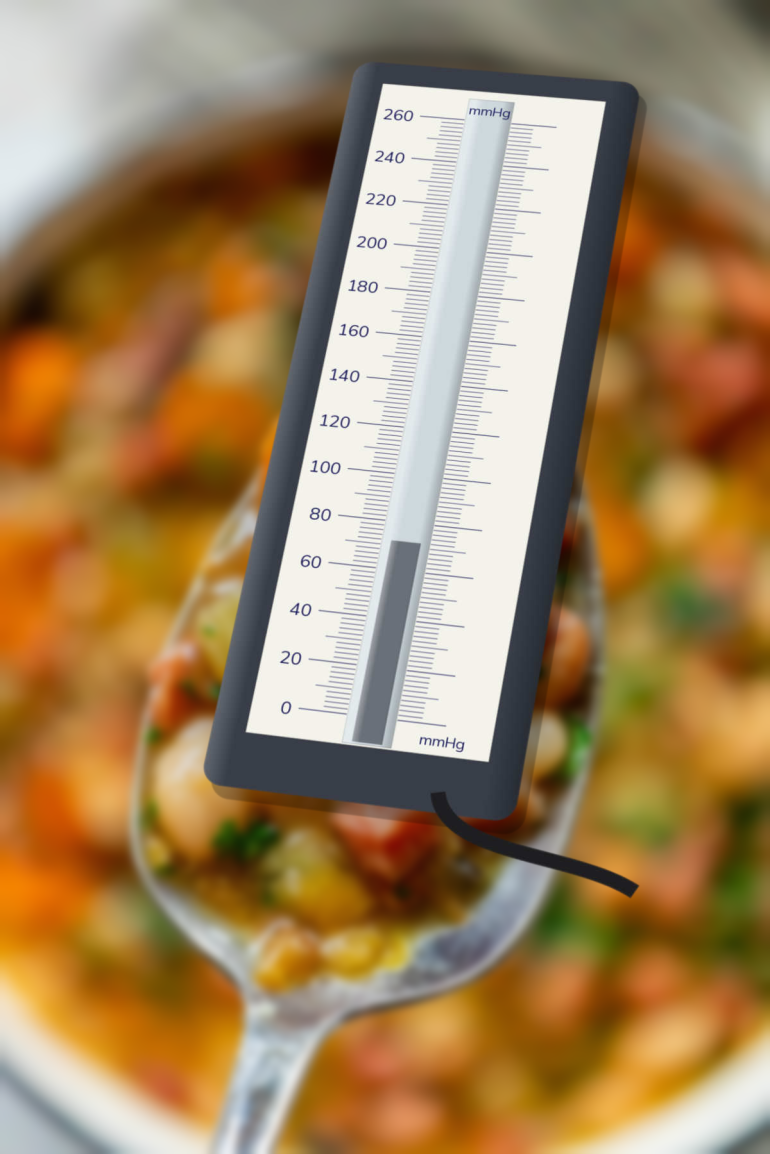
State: 72 mmHg
